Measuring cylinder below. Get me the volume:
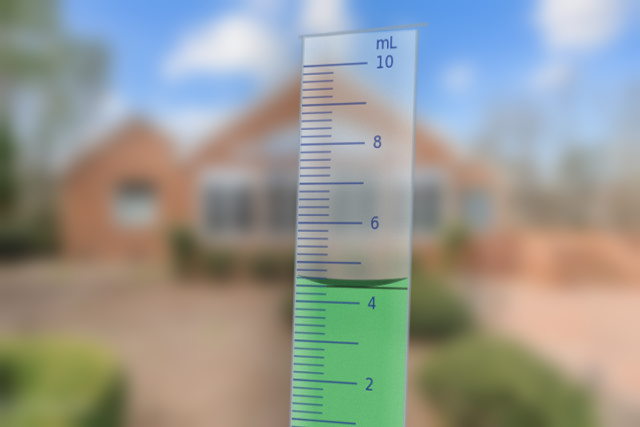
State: 4.4 mL
